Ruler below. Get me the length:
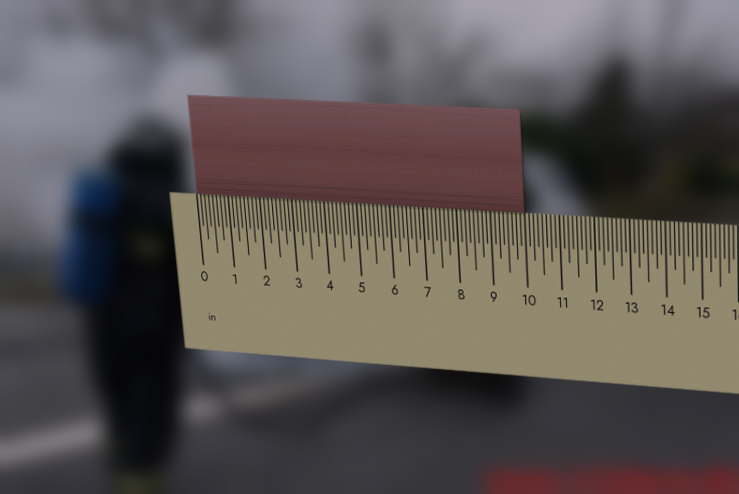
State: 10 in
